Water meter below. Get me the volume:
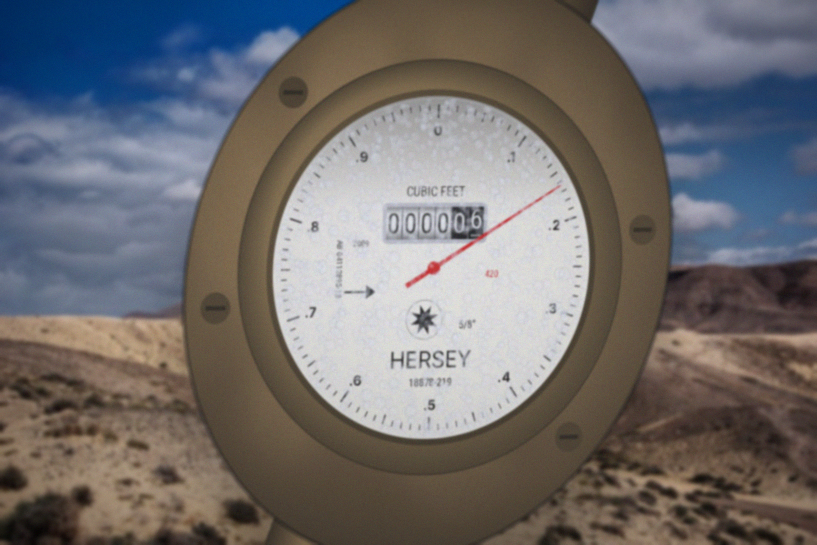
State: 6.16 ft³
